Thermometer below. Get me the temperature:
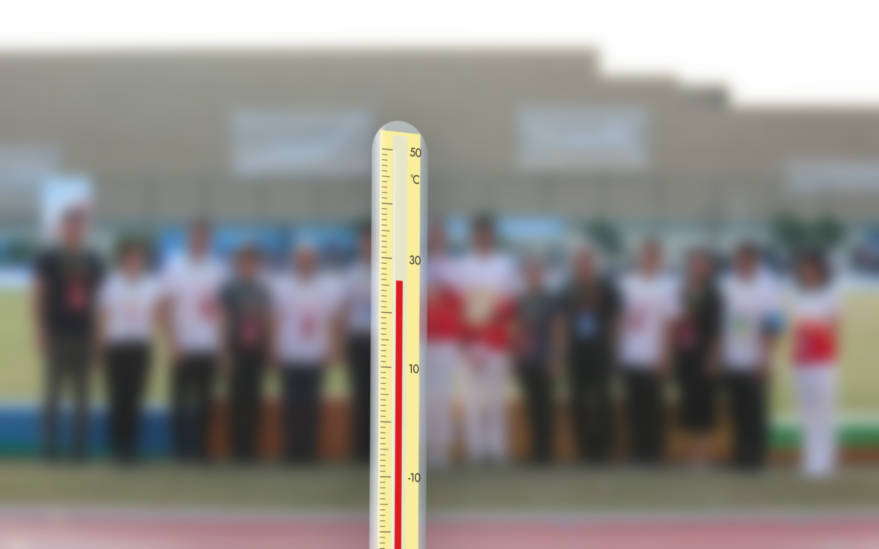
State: 26 °C
